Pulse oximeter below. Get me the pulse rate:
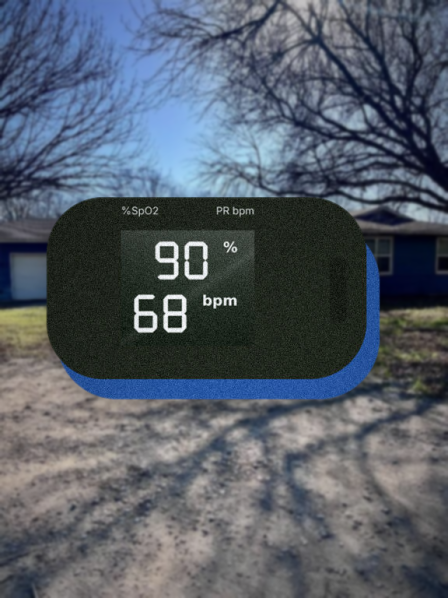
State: 68 bpm
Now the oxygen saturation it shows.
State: 90 %
